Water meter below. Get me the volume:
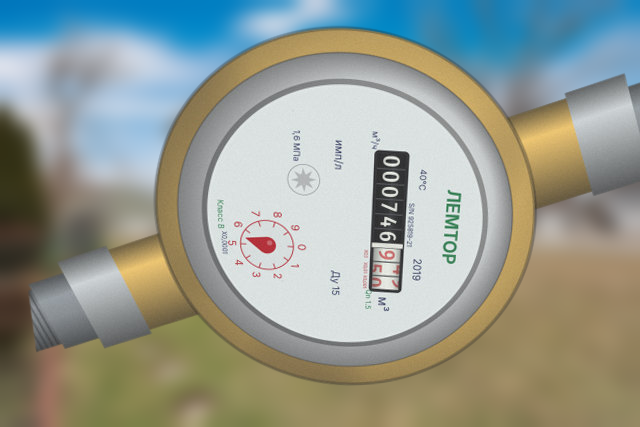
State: 746.9495 m³
